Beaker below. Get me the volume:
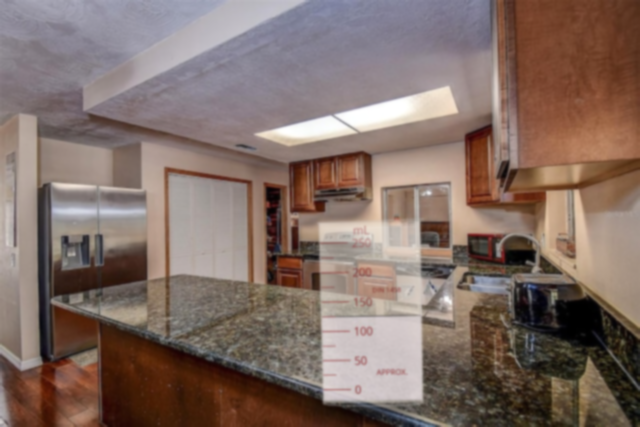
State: 125 mL
